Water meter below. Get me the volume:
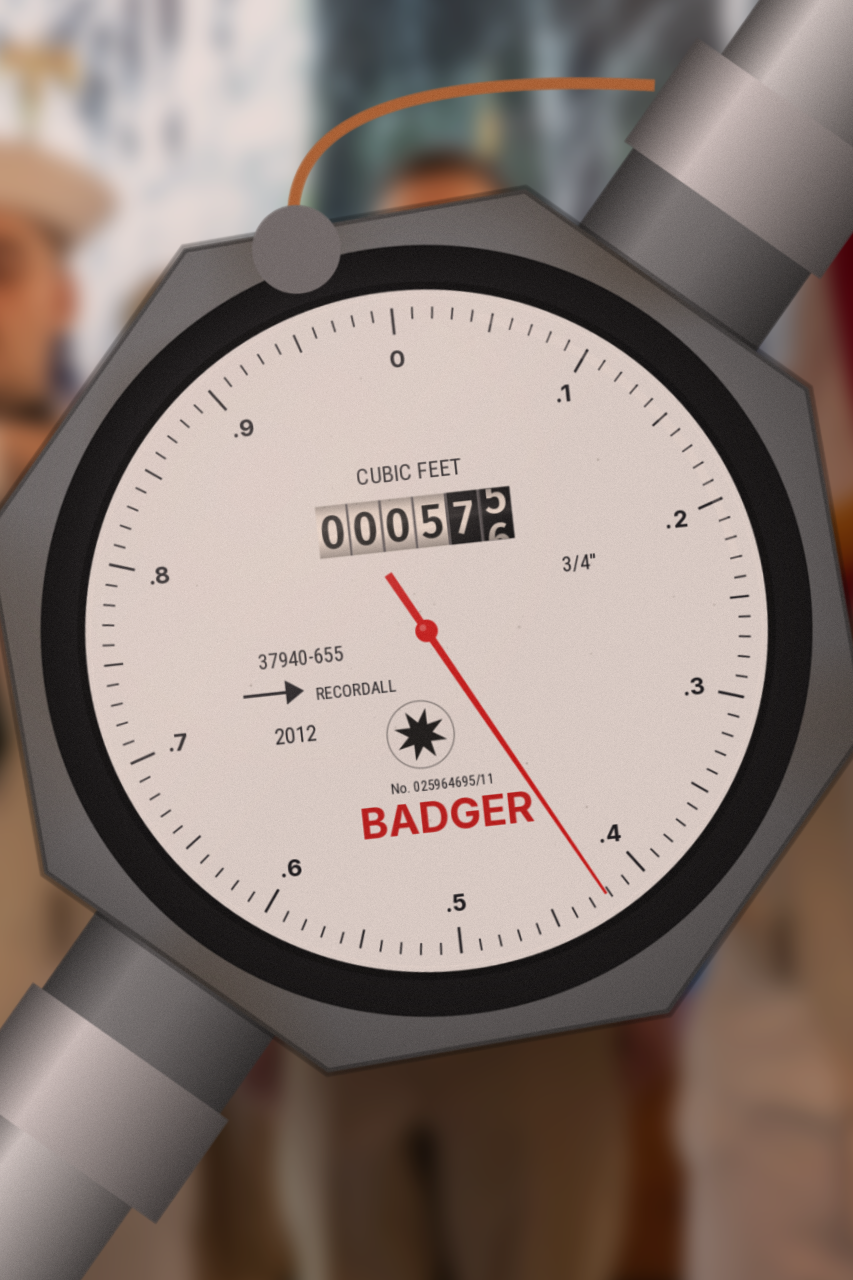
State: 575.42 ft³
